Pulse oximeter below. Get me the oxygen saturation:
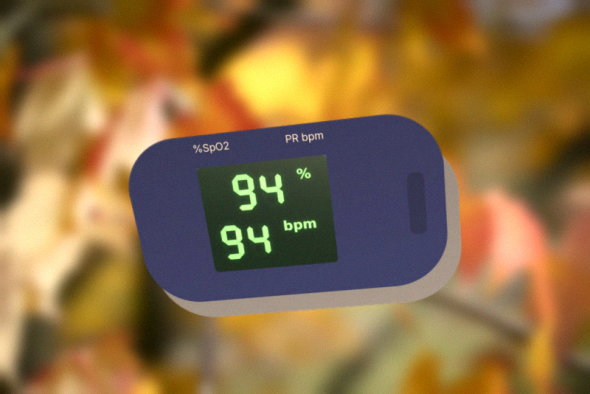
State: 94 %
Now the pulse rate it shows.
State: 94 bpm
